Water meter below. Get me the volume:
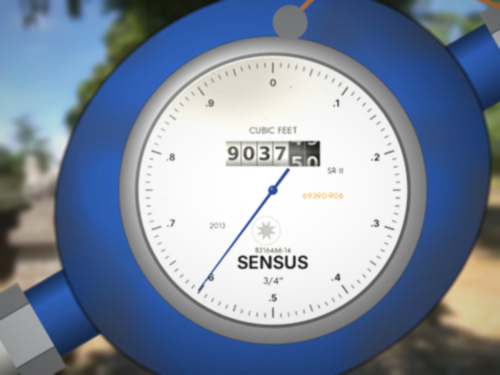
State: 903749.60 ft³
